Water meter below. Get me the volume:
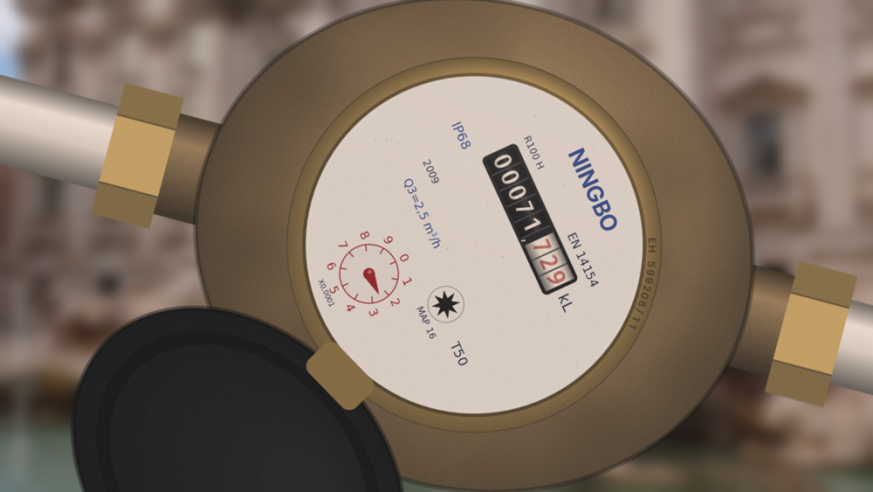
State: 71.7292 kL
